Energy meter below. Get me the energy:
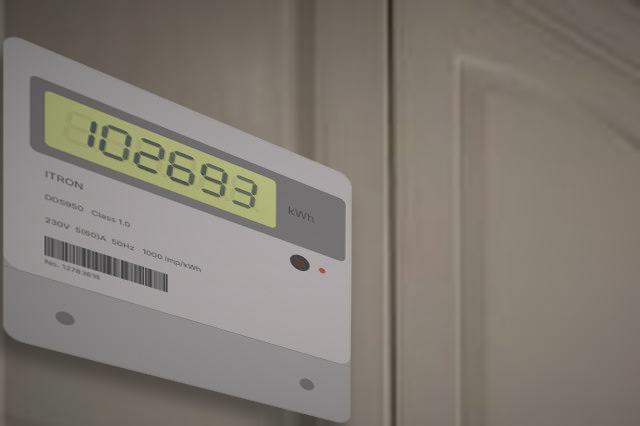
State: 102693 kWh
